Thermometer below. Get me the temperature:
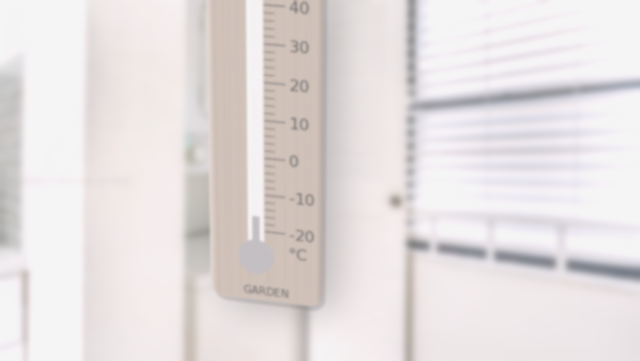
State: -16 °C
